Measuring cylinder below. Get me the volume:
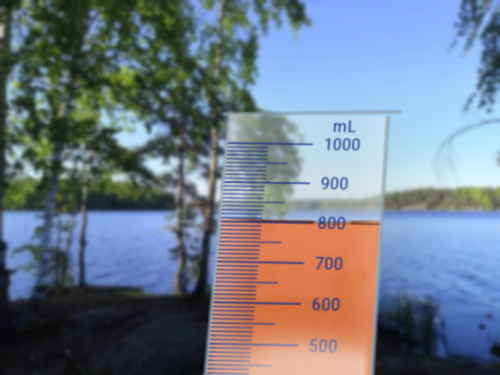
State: 800 mL
